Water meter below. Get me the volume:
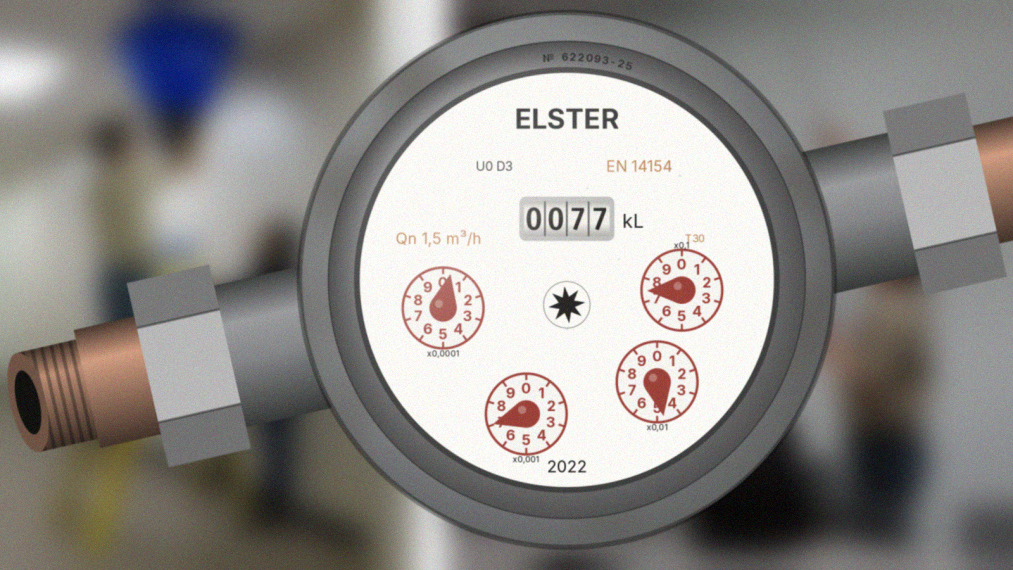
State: 77.7470 kL
